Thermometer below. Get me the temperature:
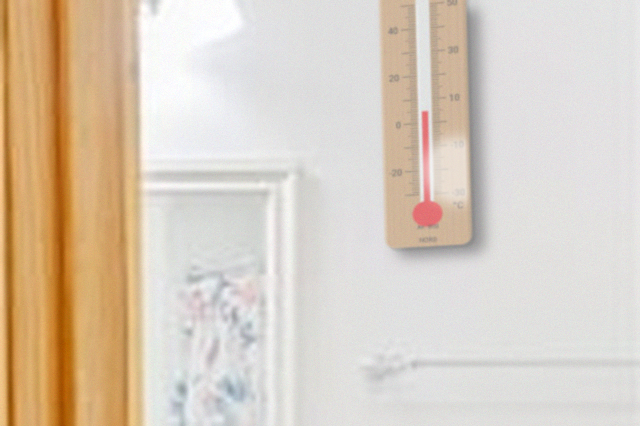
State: 5 °C
